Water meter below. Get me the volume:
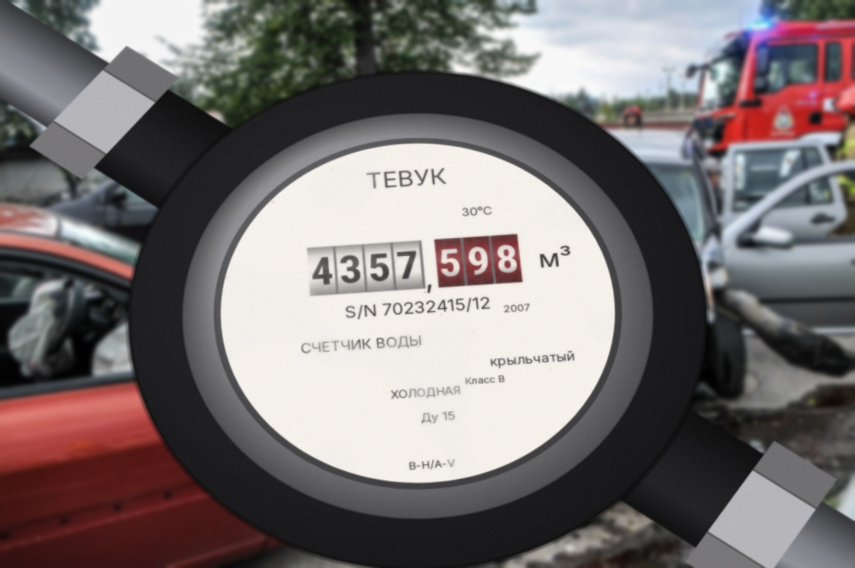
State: 4357.598 m³
